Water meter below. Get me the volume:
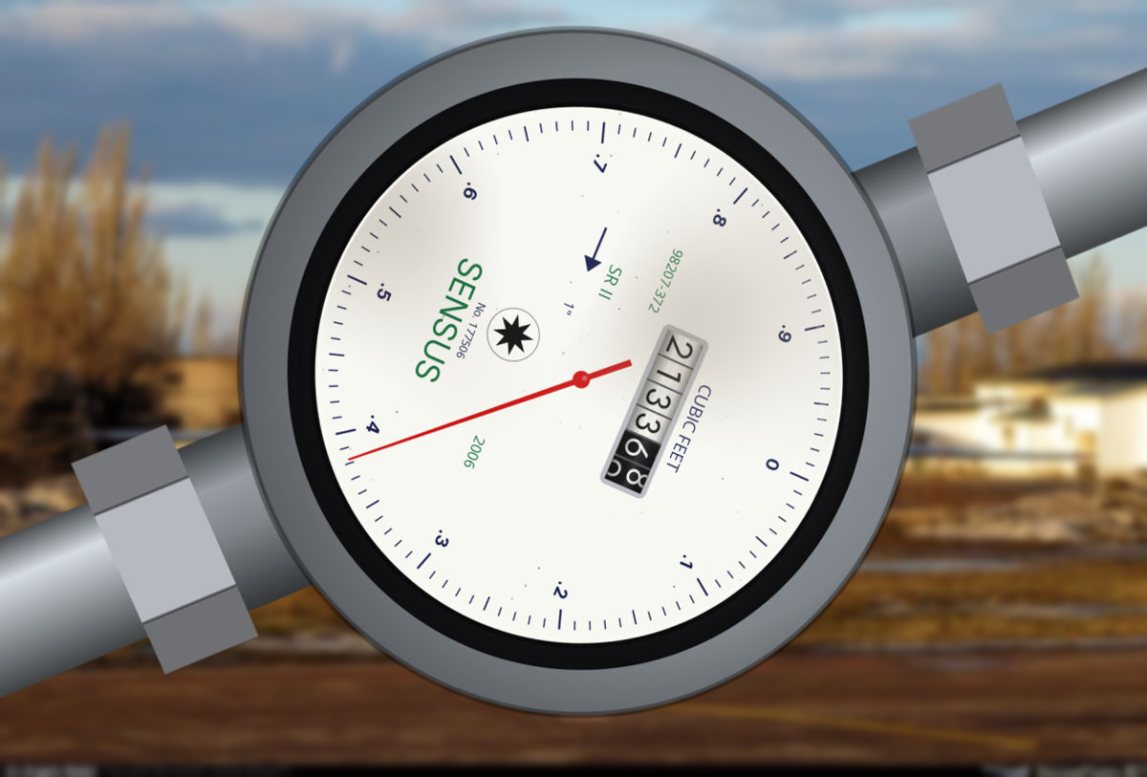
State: 213368.38 ft³
